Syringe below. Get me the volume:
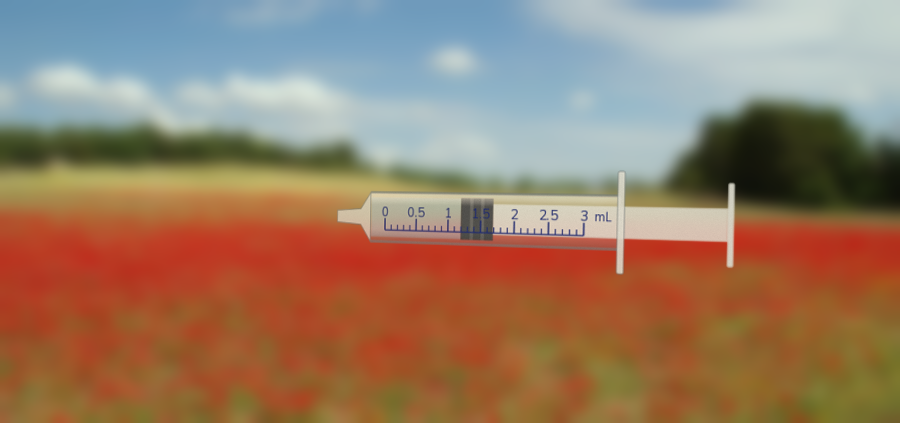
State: 1.2 mL
